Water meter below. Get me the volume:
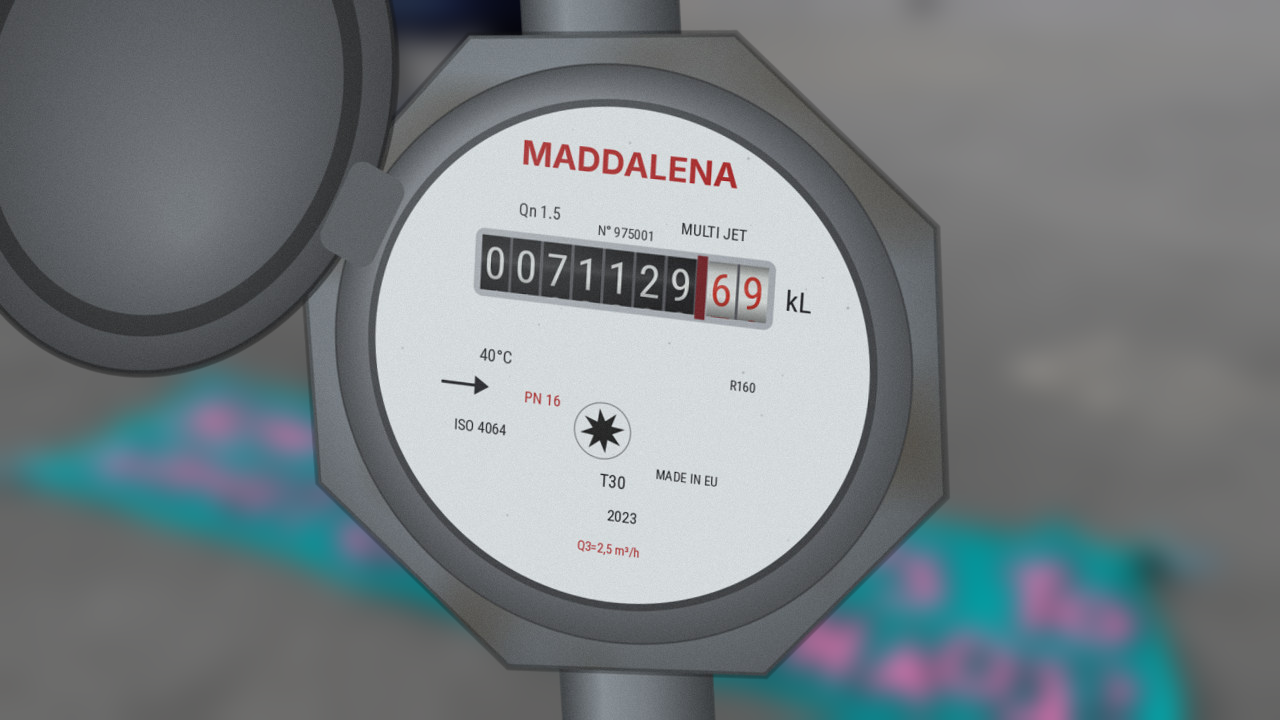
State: 71129.69 kL
